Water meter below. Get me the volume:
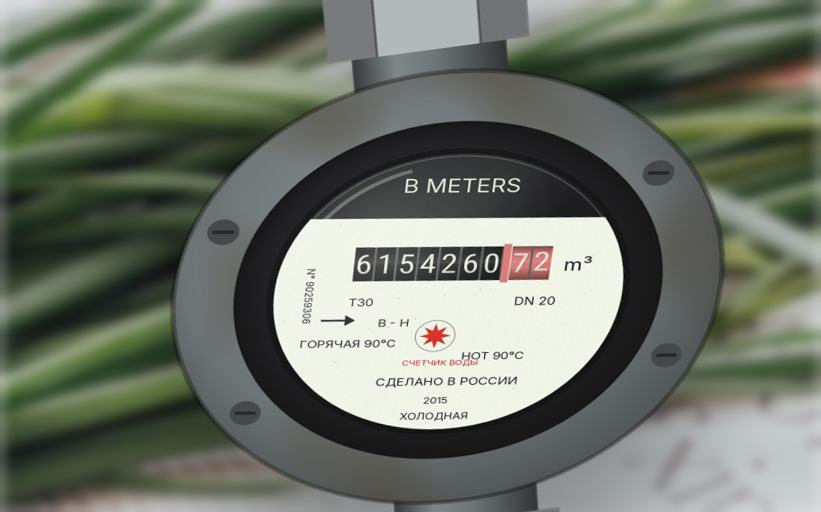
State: 6154260.72 m³
